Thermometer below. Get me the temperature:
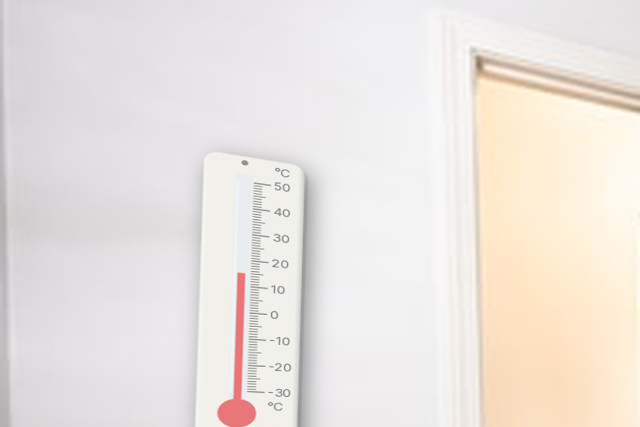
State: 15 °C
